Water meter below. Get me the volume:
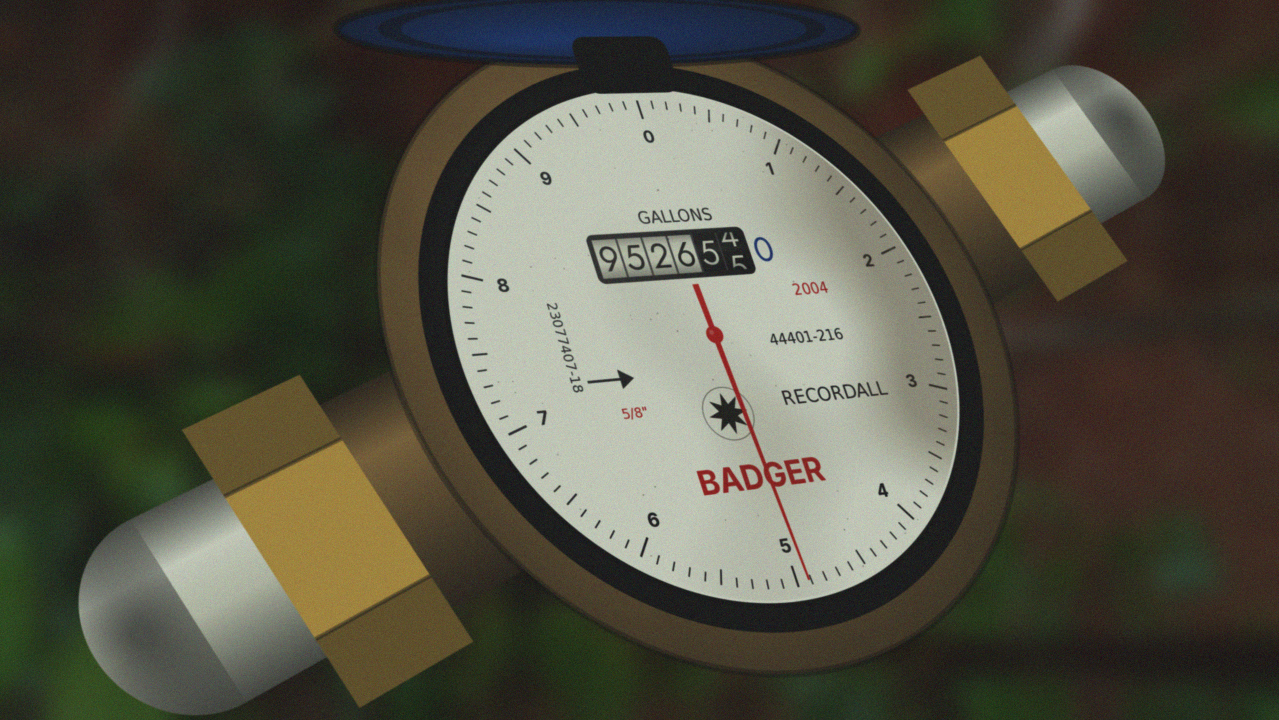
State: 9526544.9 gal
